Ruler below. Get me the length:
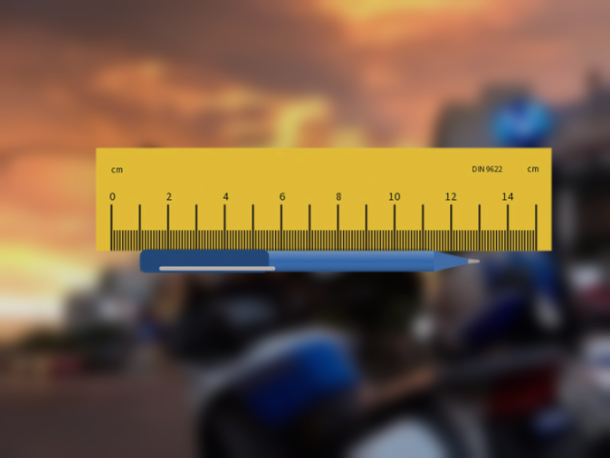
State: 12 cm
